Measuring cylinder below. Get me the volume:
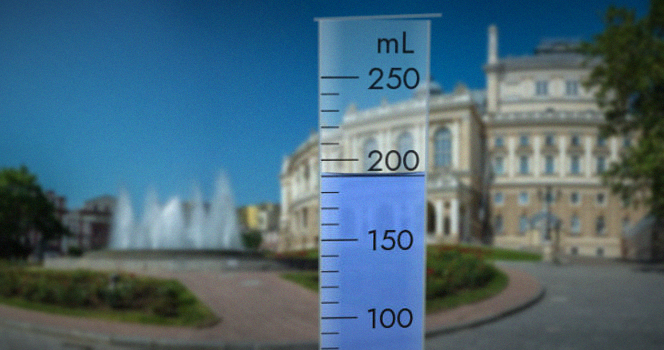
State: 190 mL
